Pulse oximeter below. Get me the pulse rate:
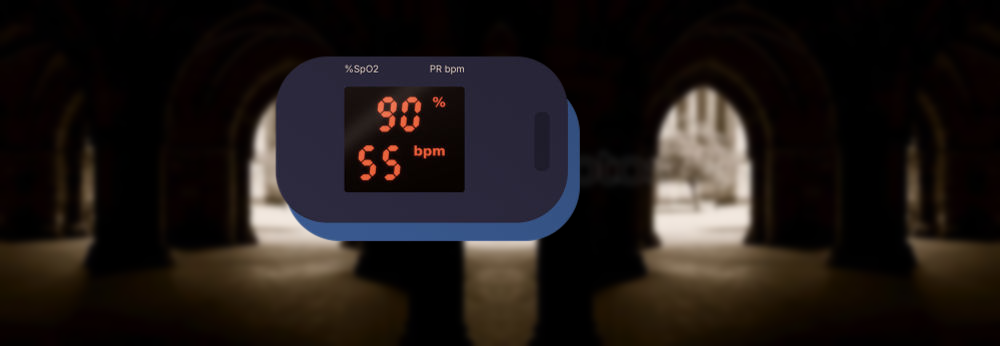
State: 55 bpm
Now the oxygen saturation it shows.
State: 90 %
